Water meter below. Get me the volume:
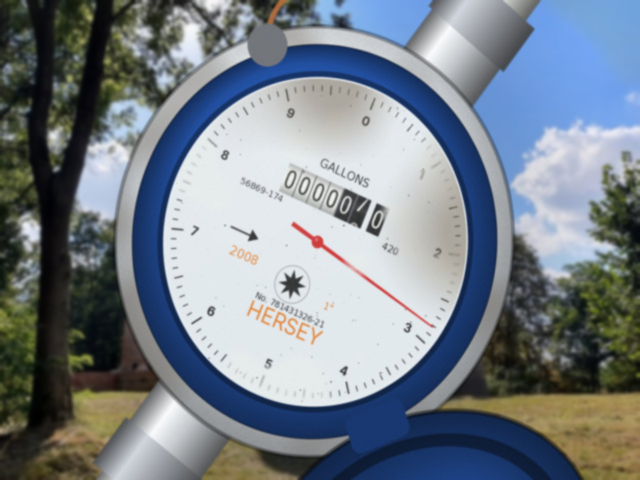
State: 72.8 gal
